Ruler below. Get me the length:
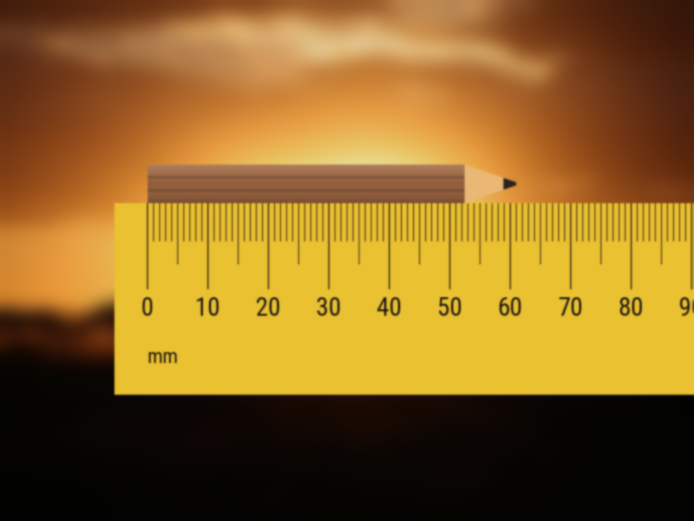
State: 61 mm
